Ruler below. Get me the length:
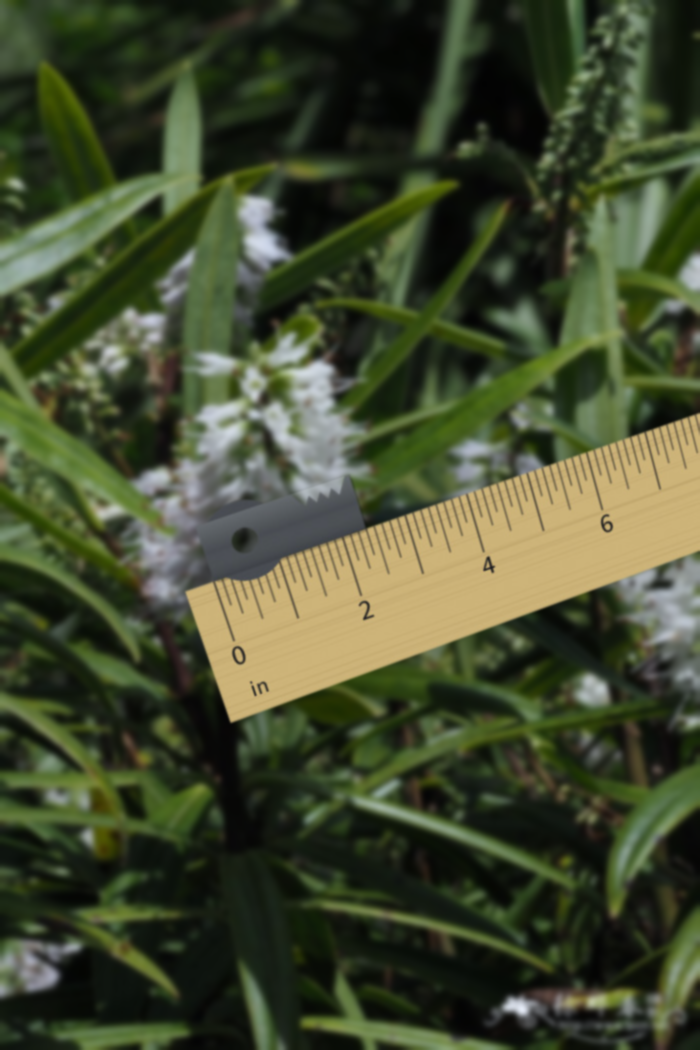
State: 2.375 in
